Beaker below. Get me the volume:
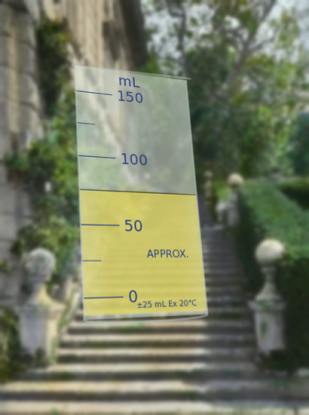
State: 75 mL
